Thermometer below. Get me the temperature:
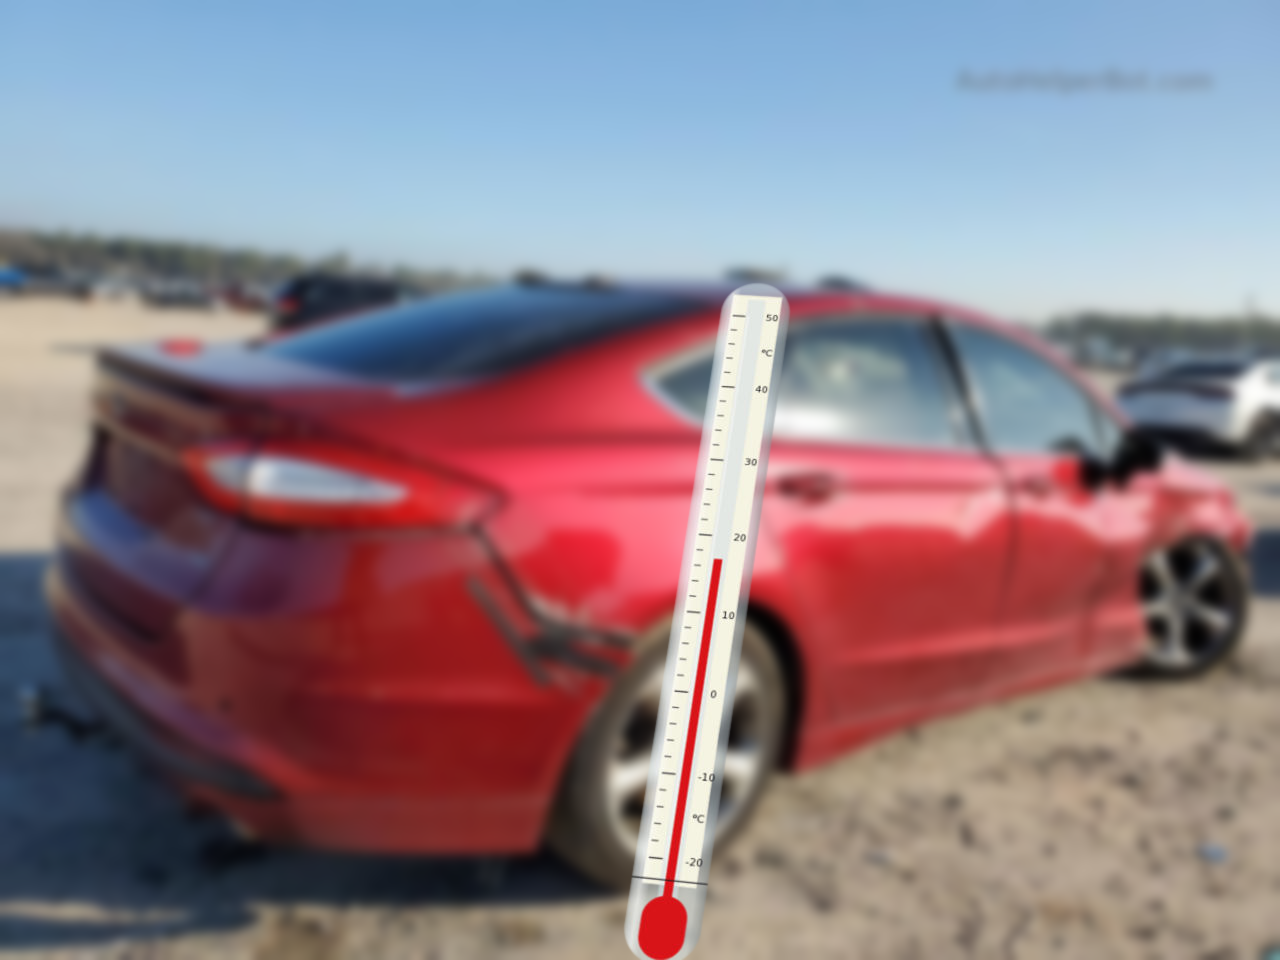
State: 17 °C
